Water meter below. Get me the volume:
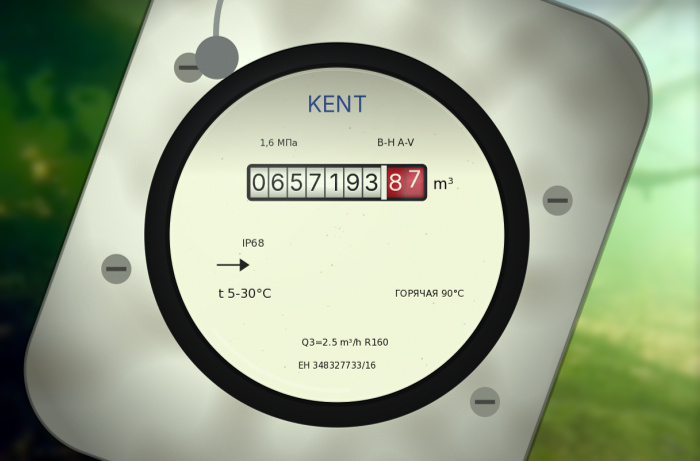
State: 657193.87 m³
